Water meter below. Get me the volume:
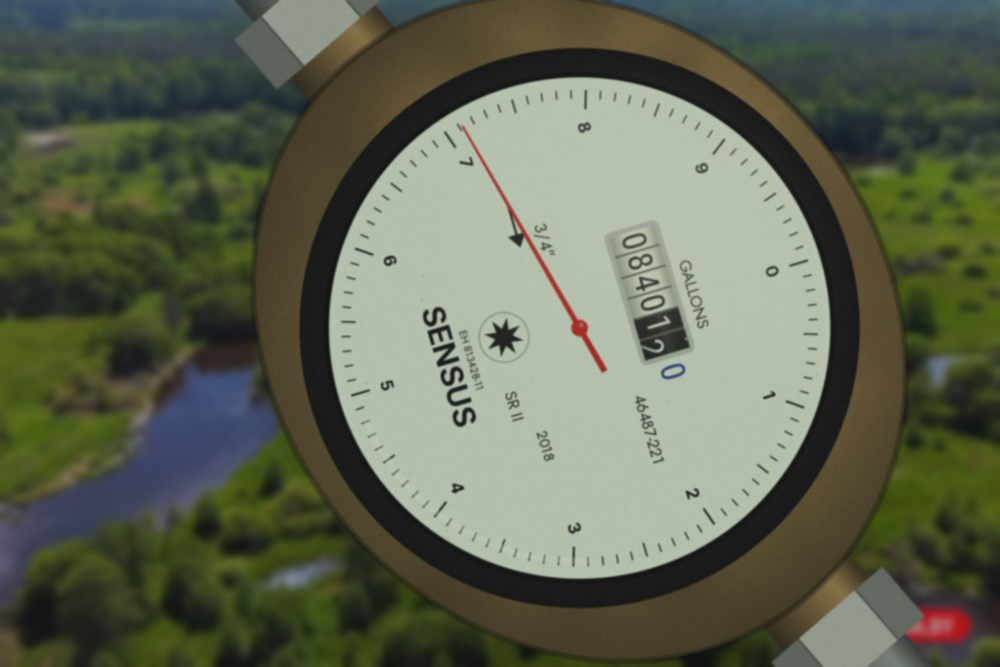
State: 840117.1 gal
